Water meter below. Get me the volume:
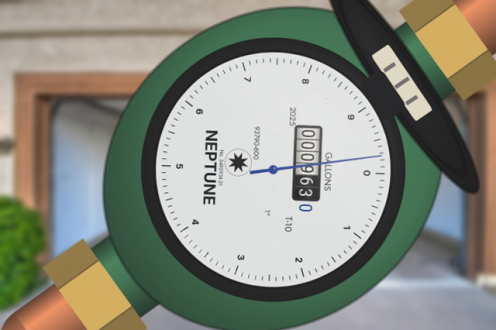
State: 9629.7 gal
